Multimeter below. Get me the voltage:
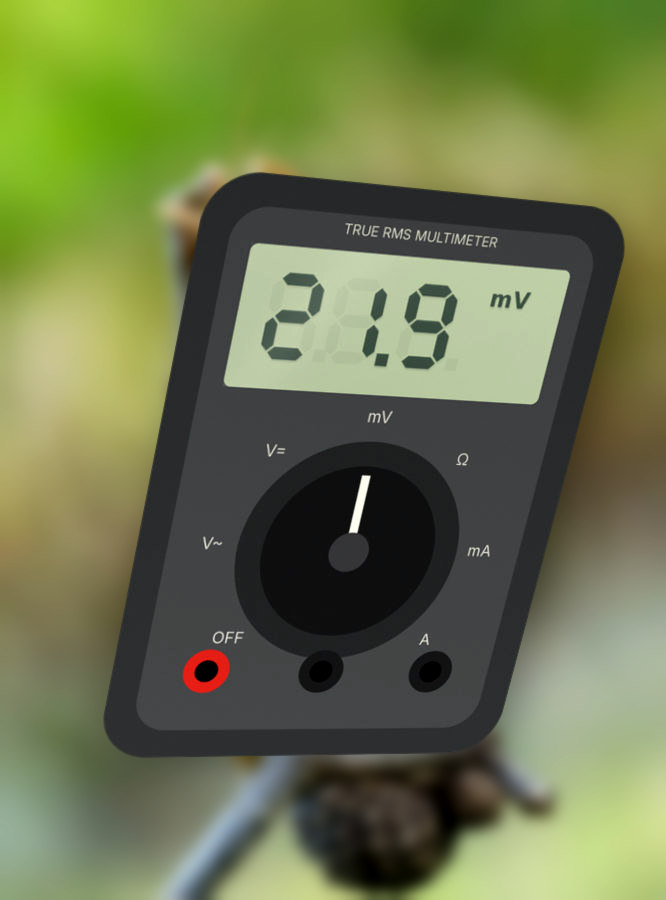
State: 21.9 mV
